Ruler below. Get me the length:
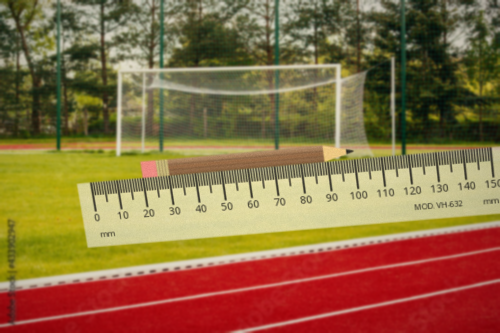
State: 80 mm
